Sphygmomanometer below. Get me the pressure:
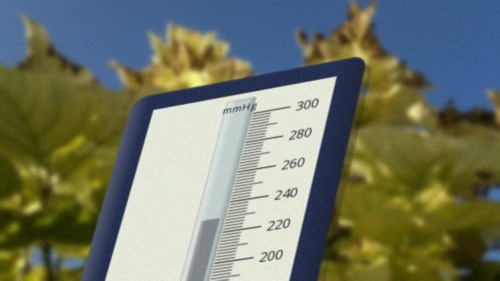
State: 230 mmHg
